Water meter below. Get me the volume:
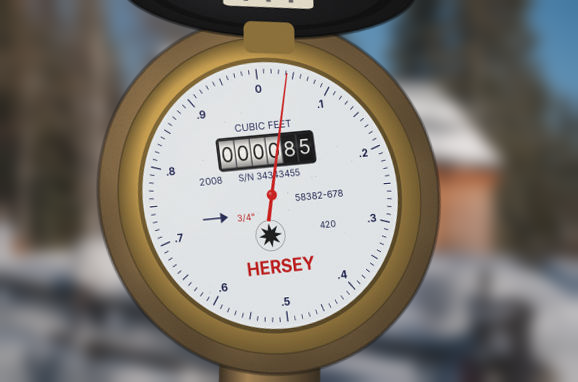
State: 85.04 ft³
